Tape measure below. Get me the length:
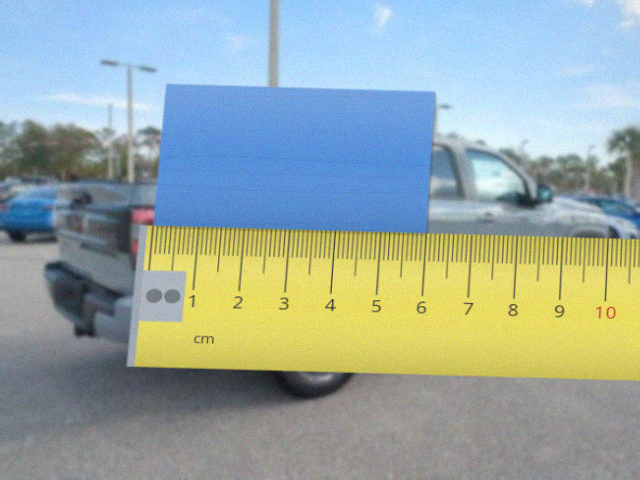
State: 6 cm
